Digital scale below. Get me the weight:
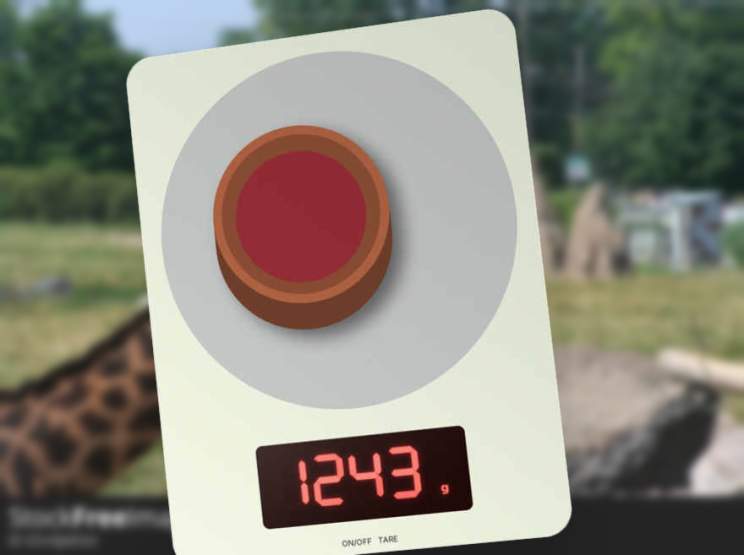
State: 1243 g
